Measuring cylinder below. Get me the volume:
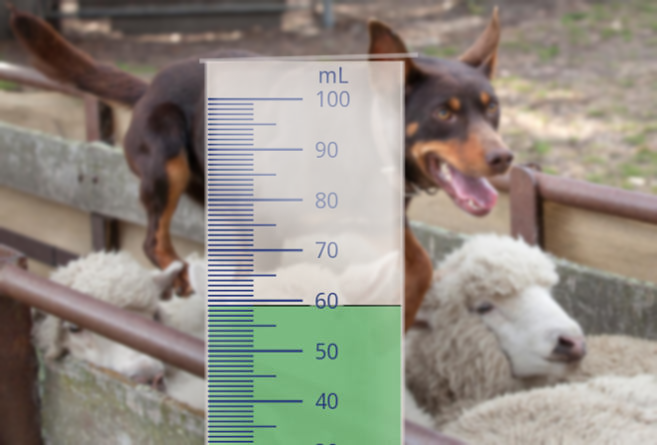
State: 59 mL
